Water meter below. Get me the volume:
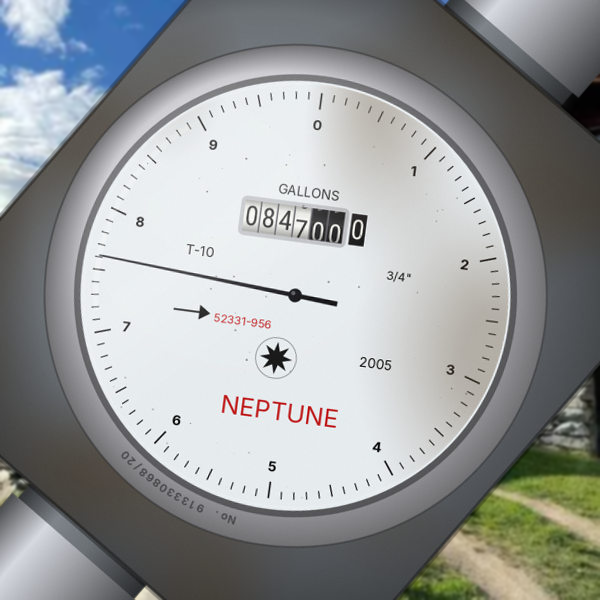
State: 846997.6 gal
